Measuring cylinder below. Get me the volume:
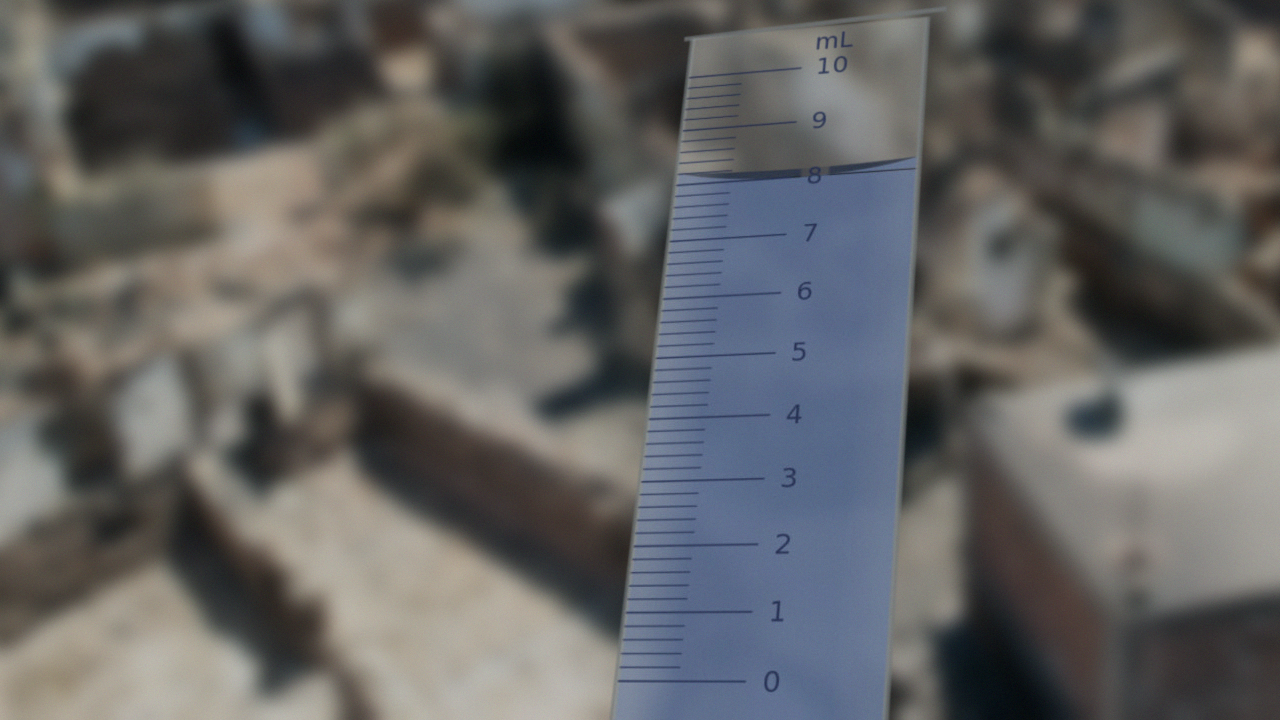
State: 8 mL
